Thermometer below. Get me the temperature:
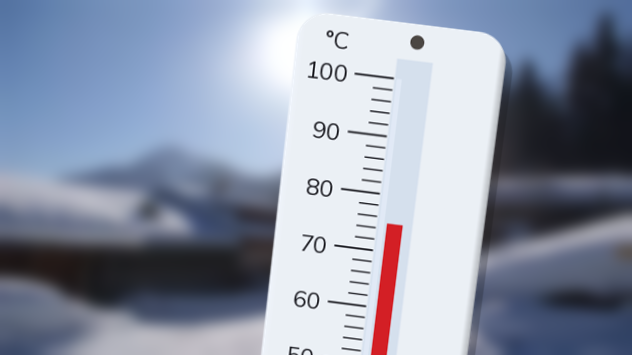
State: 75 °C
